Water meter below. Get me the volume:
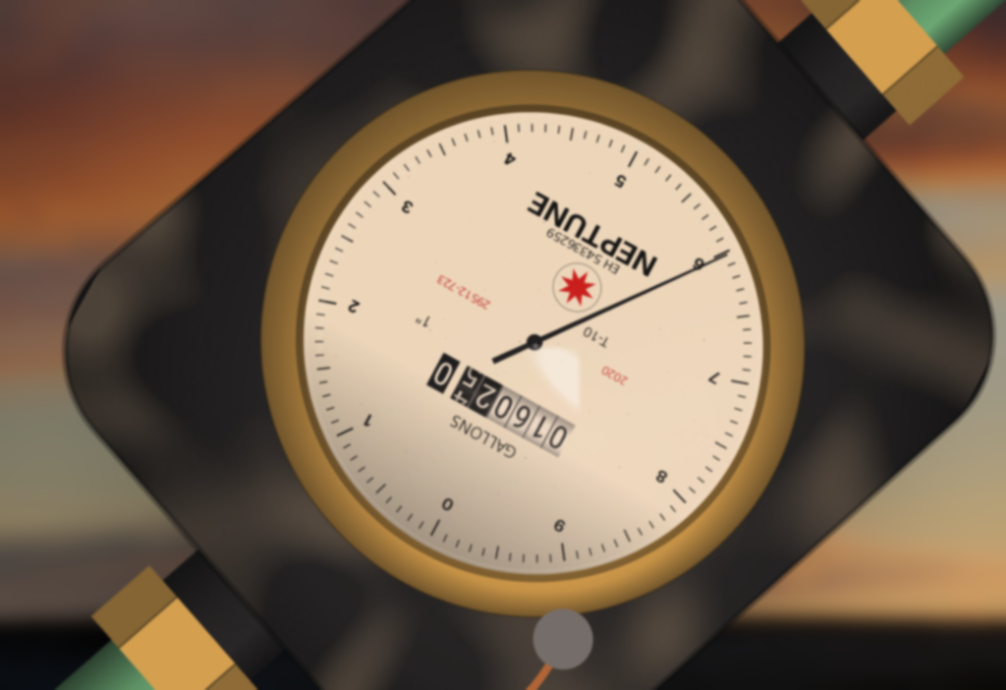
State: 160246.0 gal
